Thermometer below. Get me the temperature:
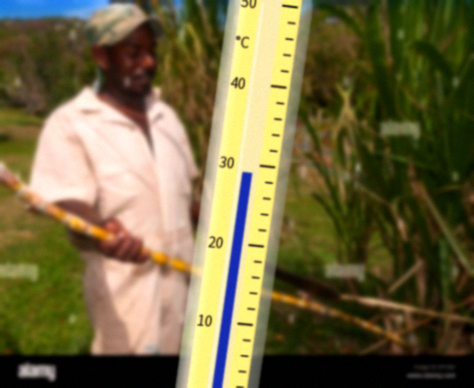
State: 29 °C
